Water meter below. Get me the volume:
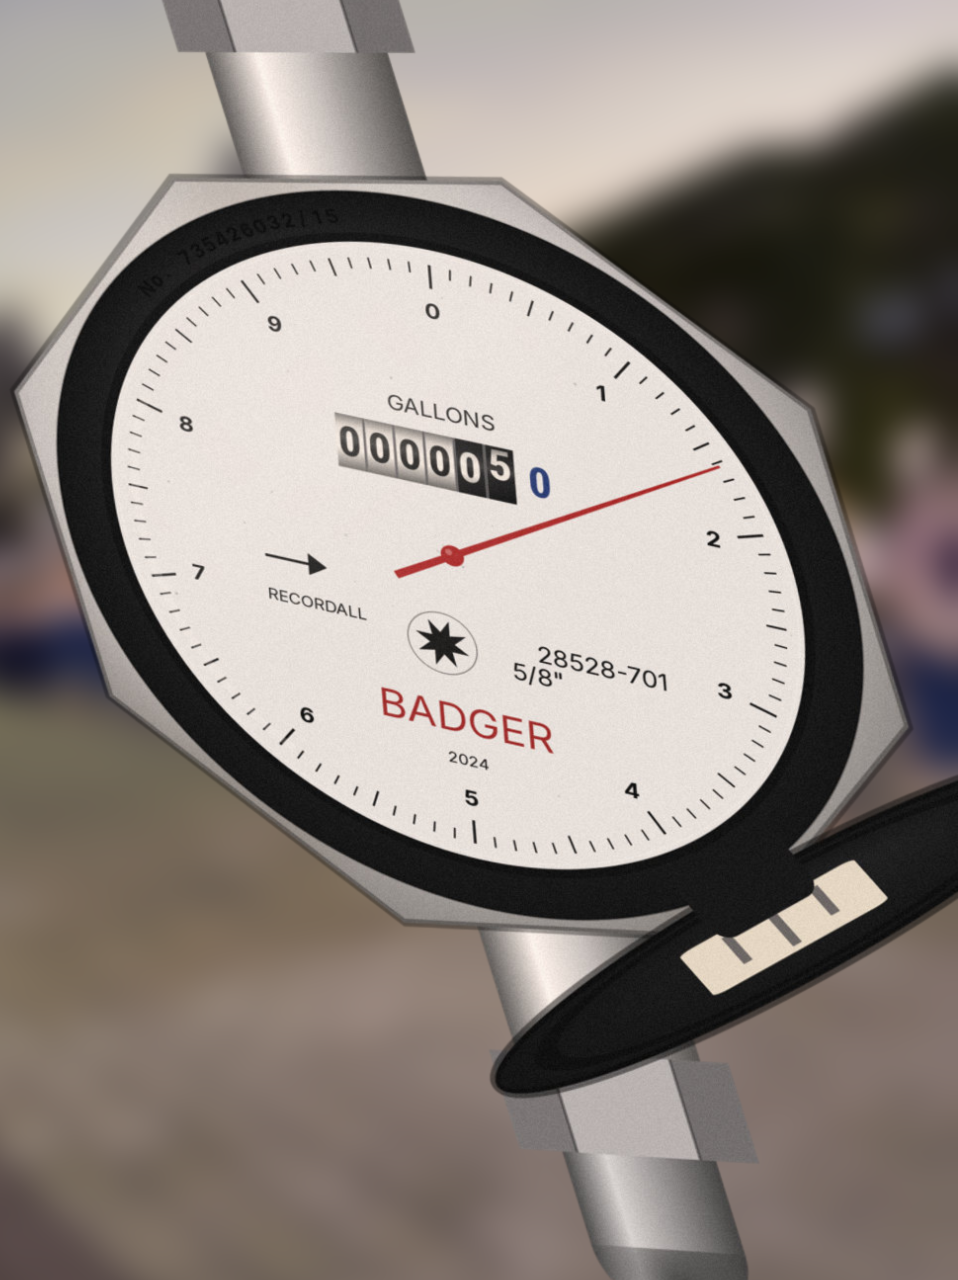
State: 51.6 gal
